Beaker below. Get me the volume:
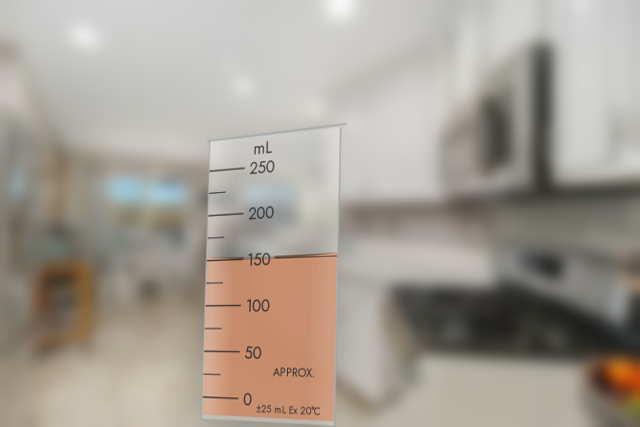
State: 150 mL
